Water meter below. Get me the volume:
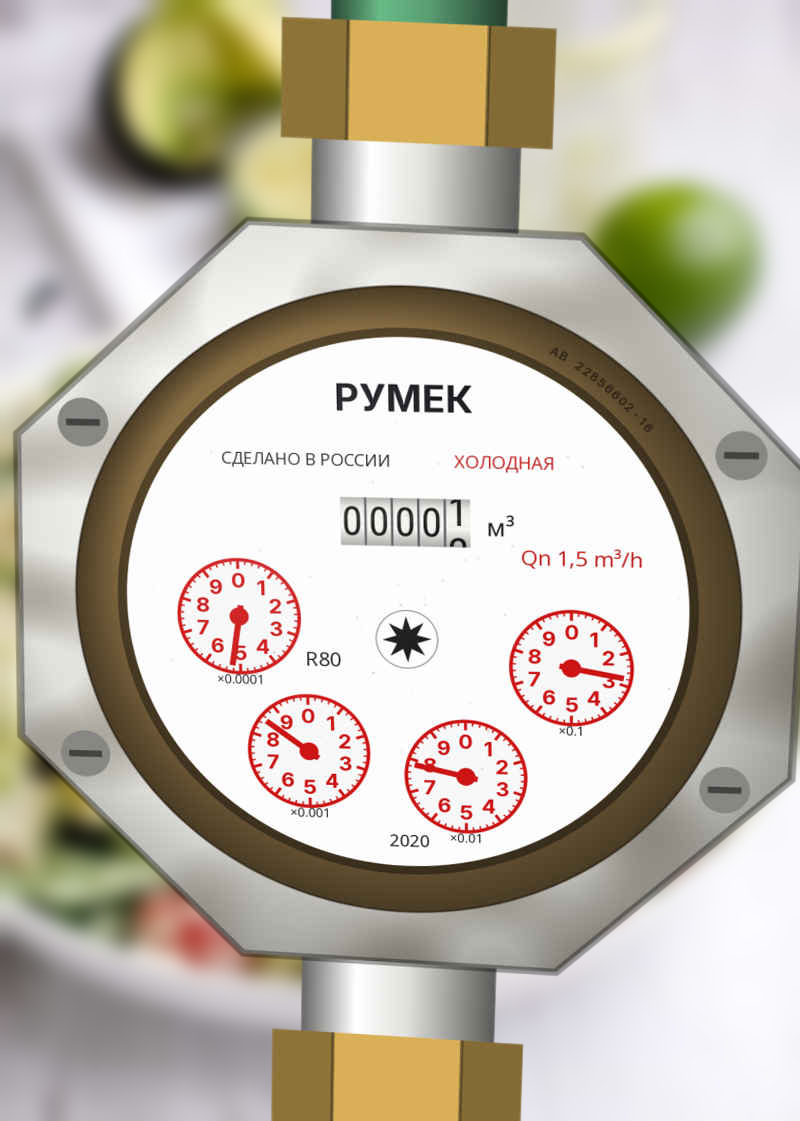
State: 1.2785 m³
